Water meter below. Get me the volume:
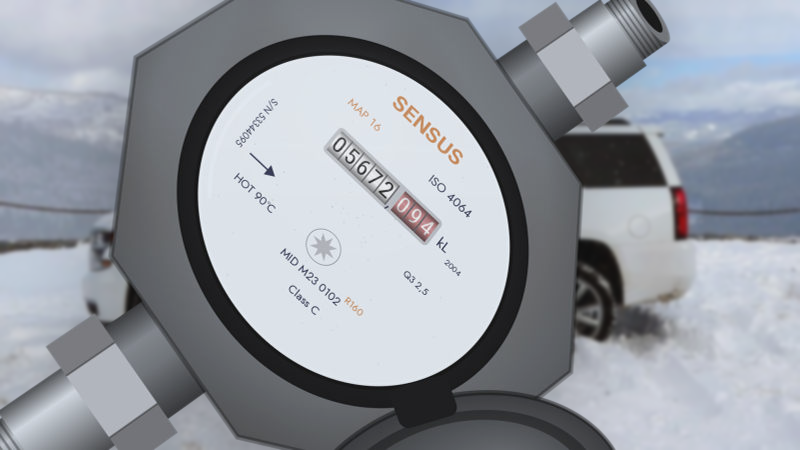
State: 5672.094 kL
